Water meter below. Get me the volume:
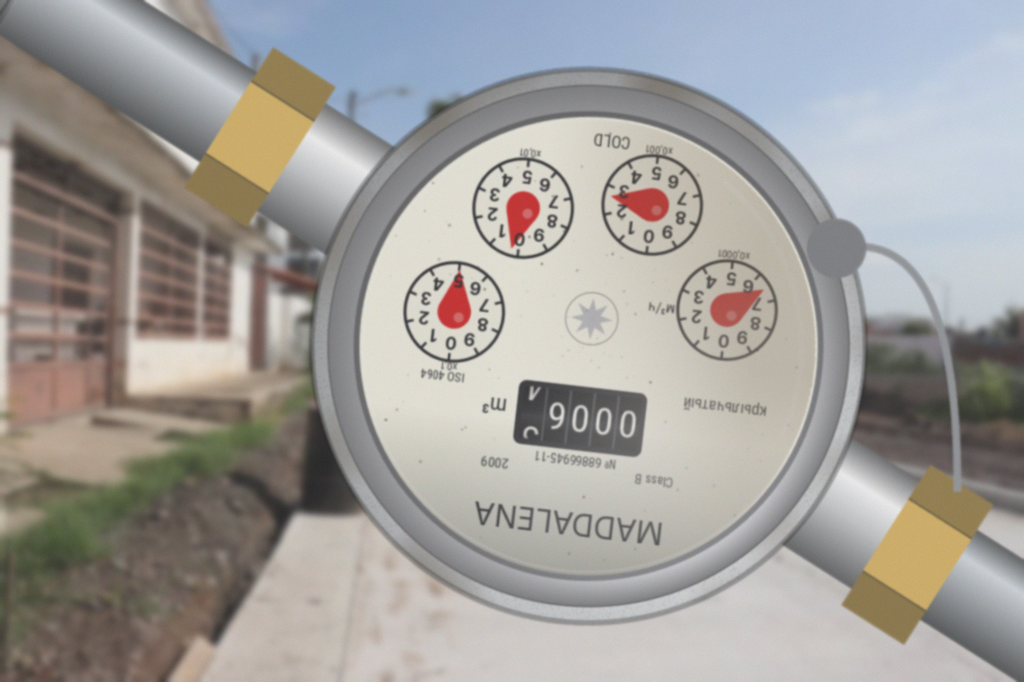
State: 63.5026 m³
